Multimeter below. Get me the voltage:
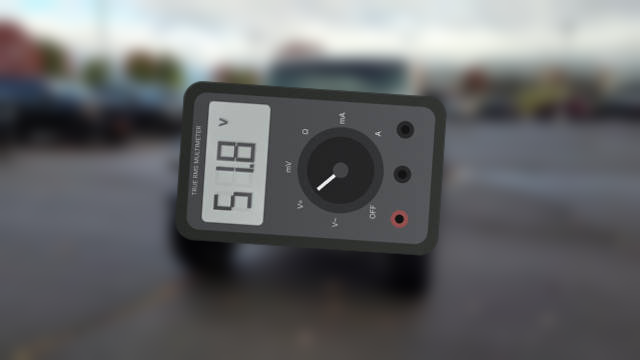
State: 51.8 V
